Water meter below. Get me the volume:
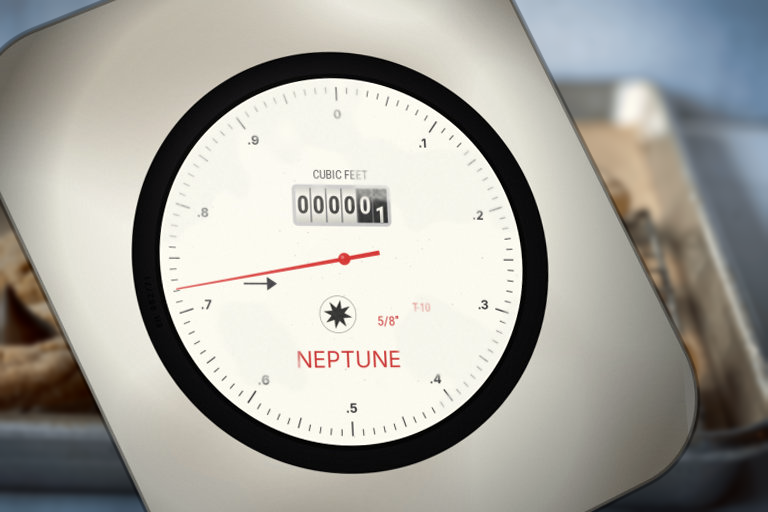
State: 0.72 ft³
